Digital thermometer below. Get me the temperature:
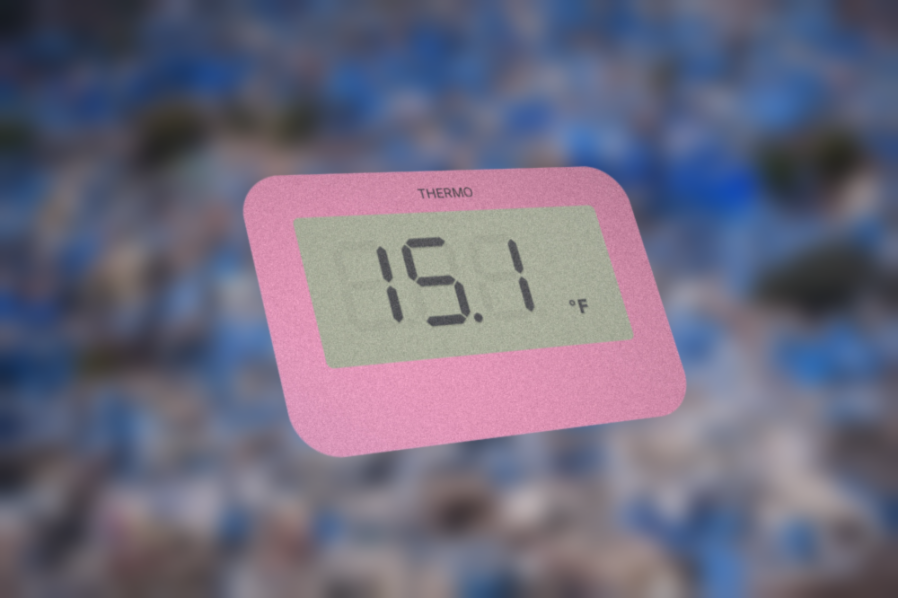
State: 15.1 °F
